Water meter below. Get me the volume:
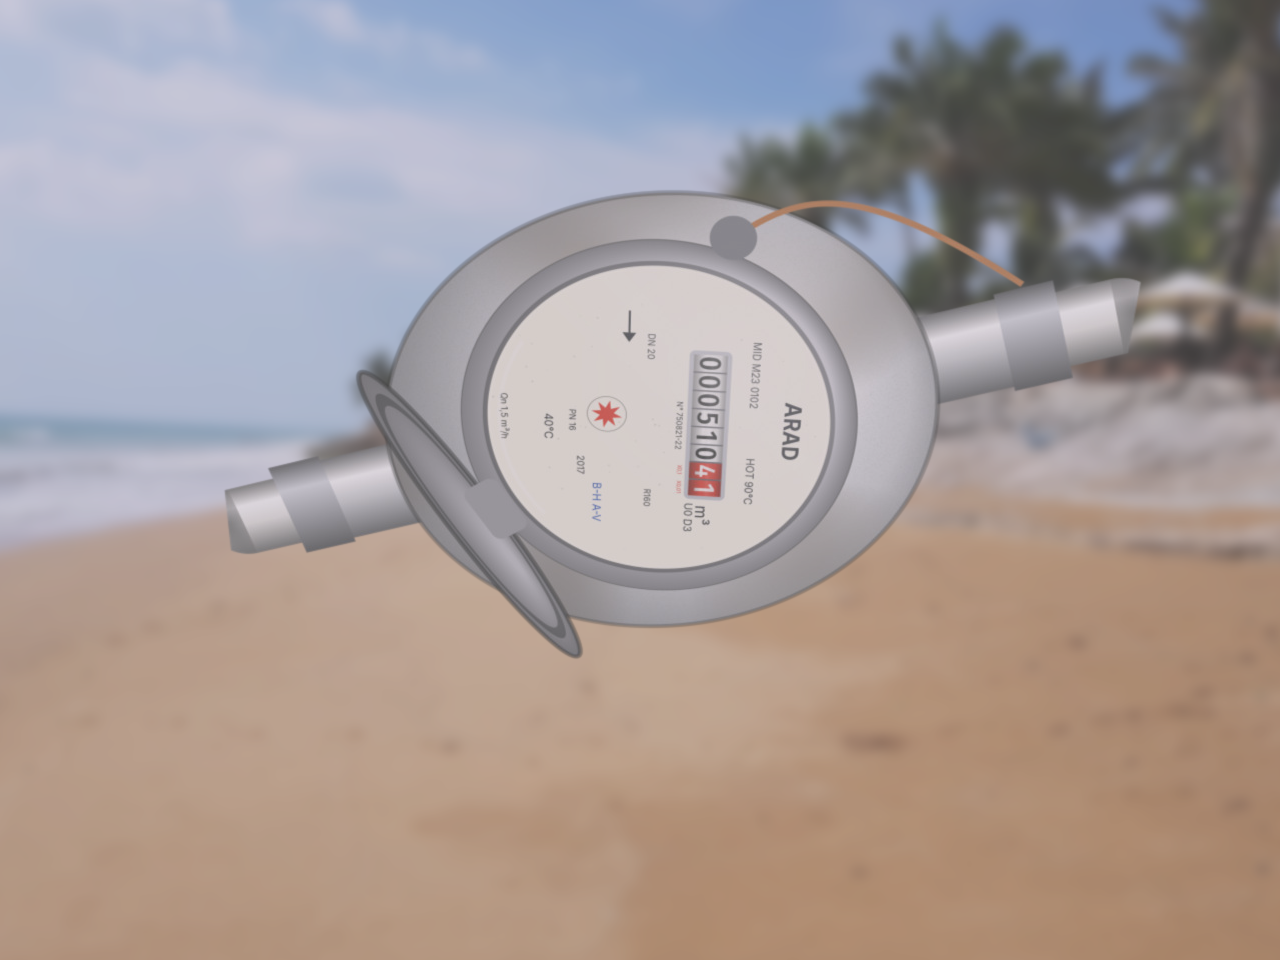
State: 510.41 m³
